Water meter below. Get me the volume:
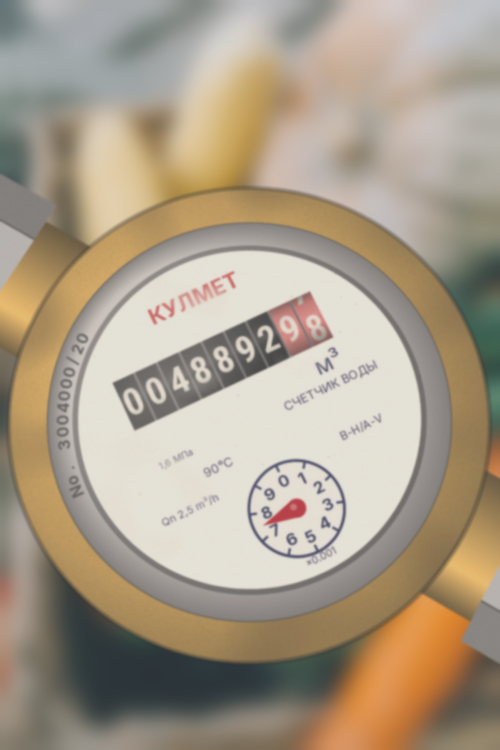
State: 48892.977 m³
